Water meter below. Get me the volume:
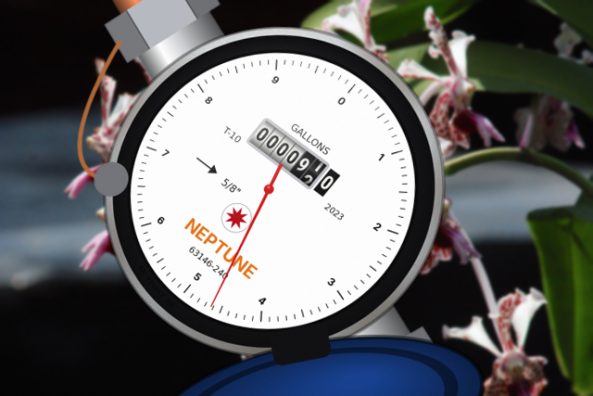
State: 914.6 gal
